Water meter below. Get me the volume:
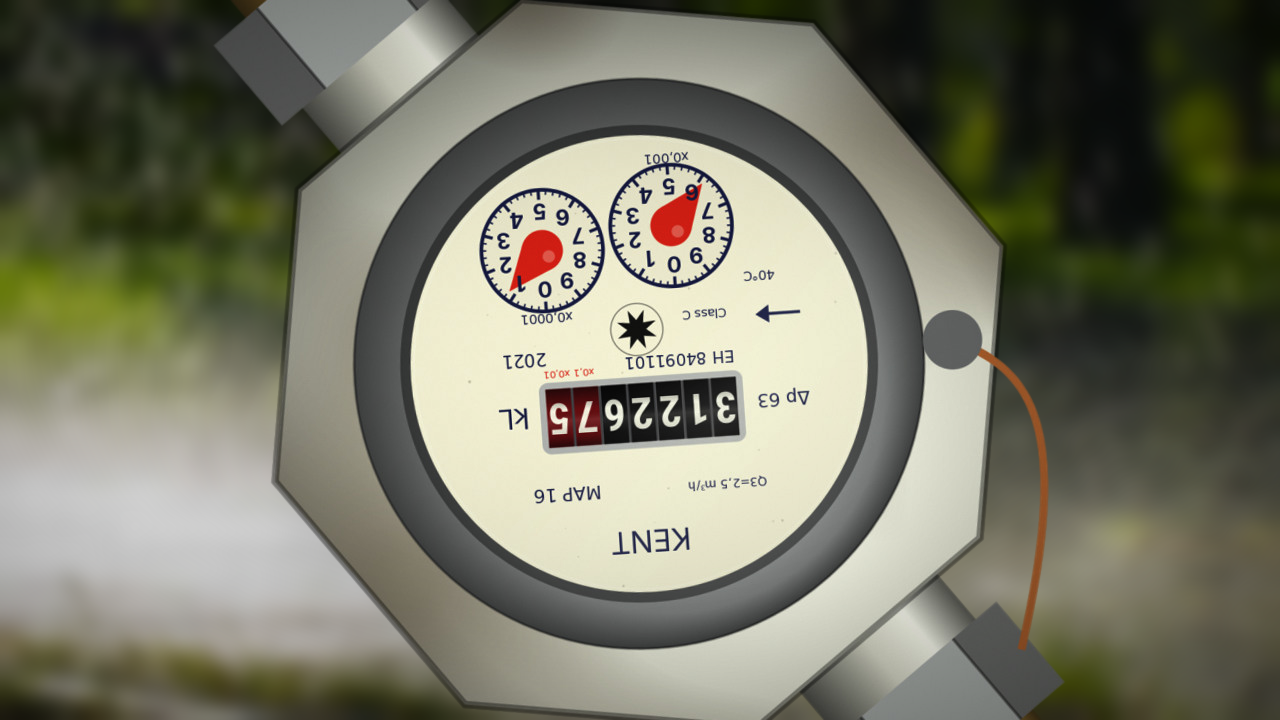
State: 31226.7561 kL
